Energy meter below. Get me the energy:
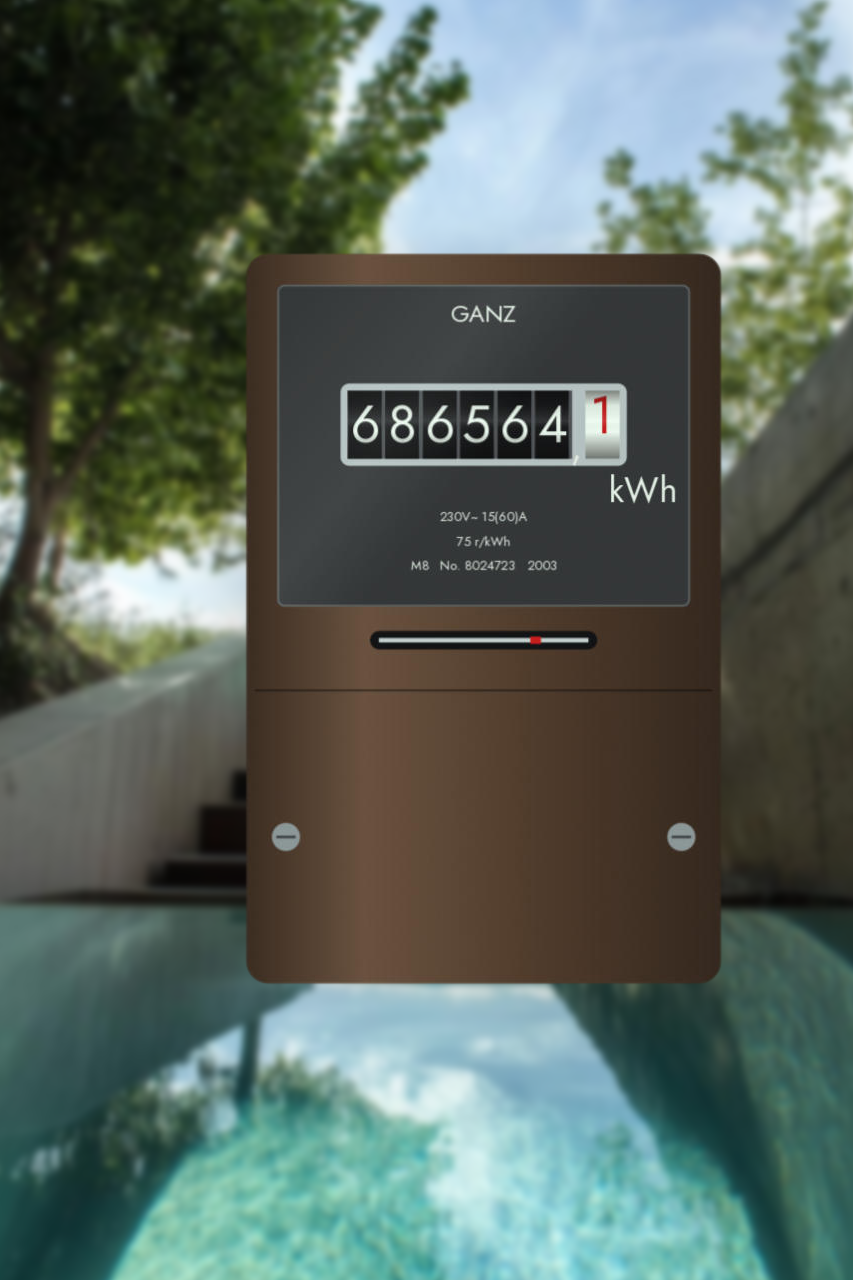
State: 686564.1 kWh
